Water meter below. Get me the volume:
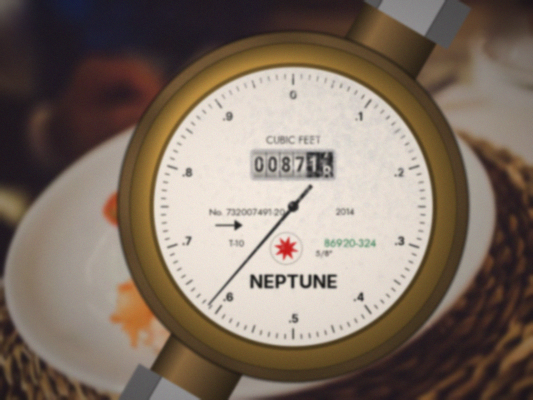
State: 8717.61 ft³
